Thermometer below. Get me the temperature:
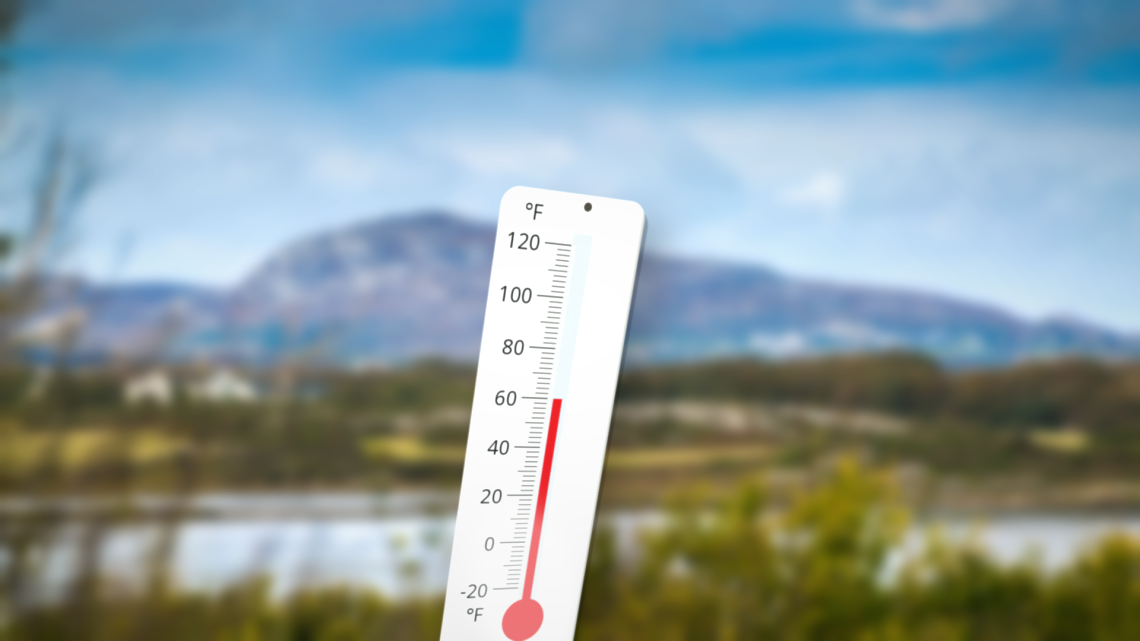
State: 60 °F
